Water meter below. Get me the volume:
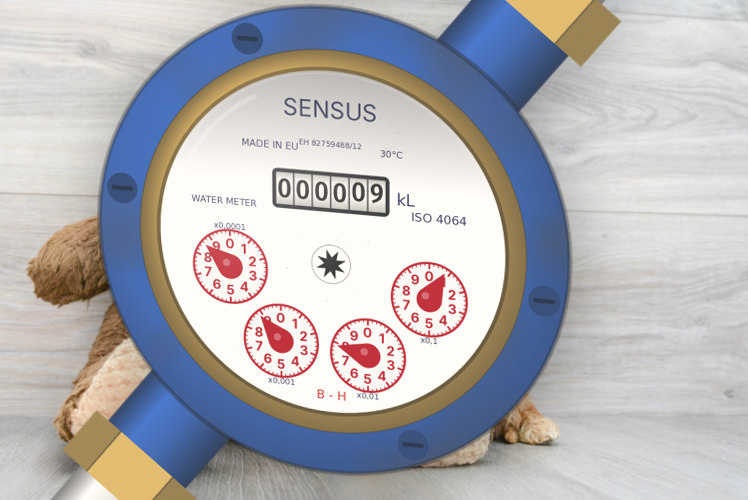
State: 9.0788 kL
